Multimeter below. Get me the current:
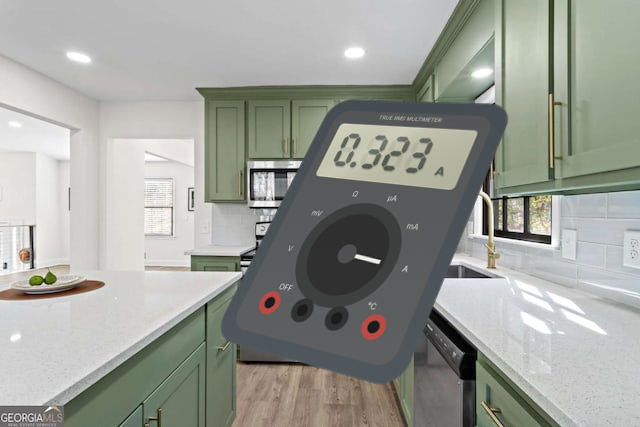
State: 0.323 A
